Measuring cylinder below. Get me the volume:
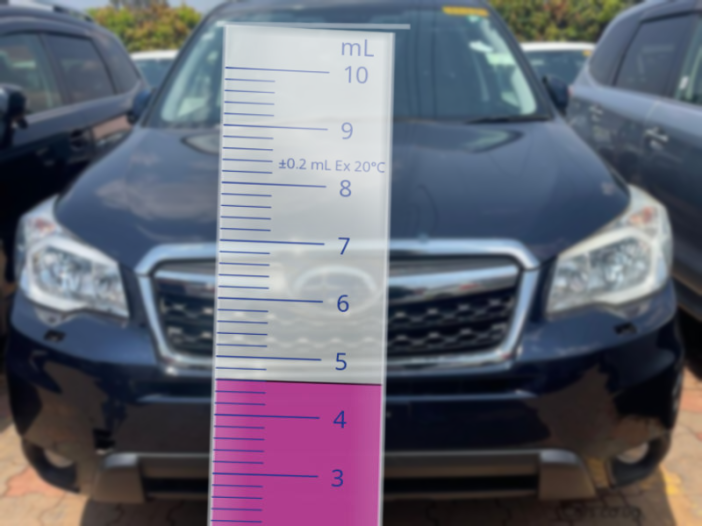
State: 4.6 mL
